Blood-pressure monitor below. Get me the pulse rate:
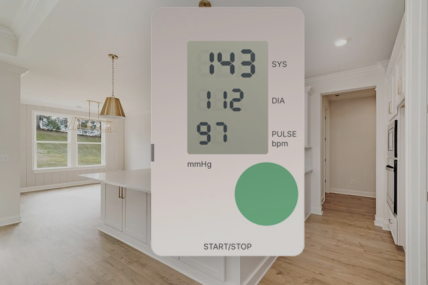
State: 97 bpm
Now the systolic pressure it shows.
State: 143 mmHg
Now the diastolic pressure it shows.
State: 112 mmHg
